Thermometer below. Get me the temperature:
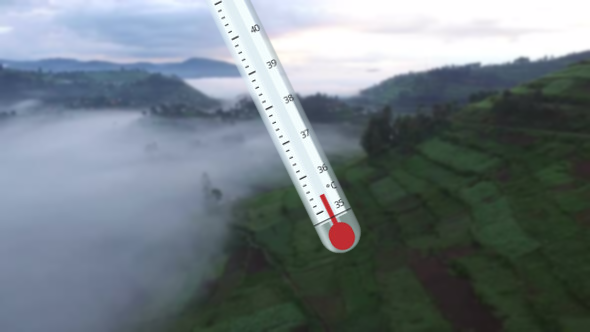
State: 35.4 °C
